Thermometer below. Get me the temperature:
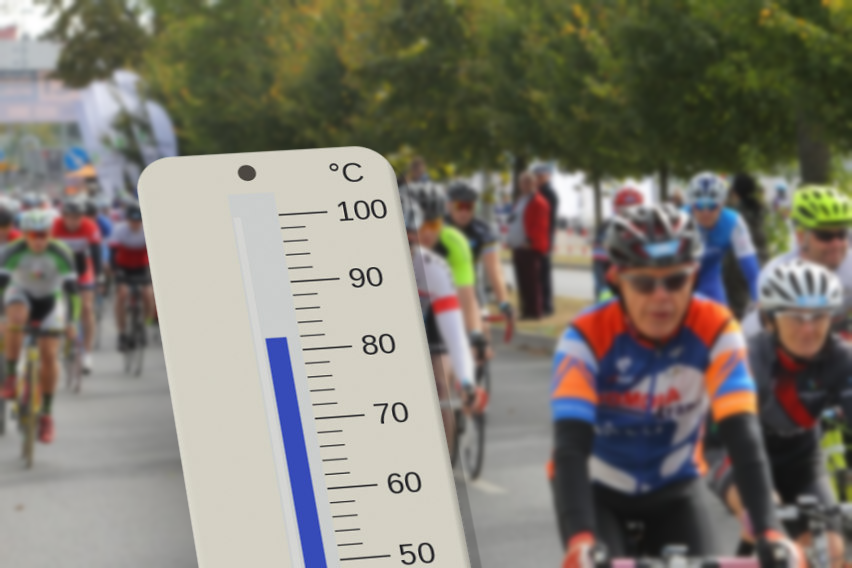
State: 82 °C
